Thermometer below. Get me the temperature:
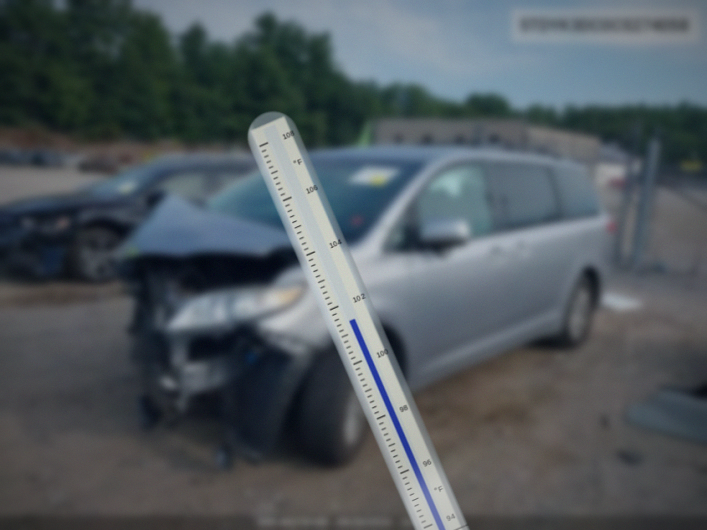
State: 101.4 °F
